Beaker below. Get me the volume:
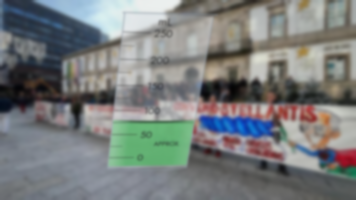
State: 75 mL
